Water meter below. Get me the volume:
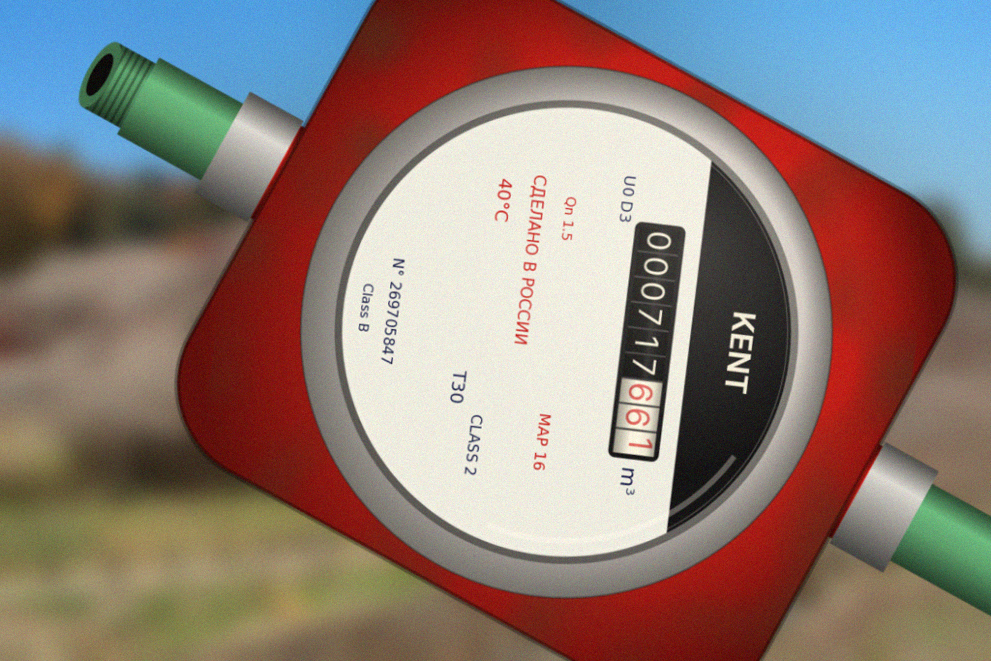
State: 717.661 m³
